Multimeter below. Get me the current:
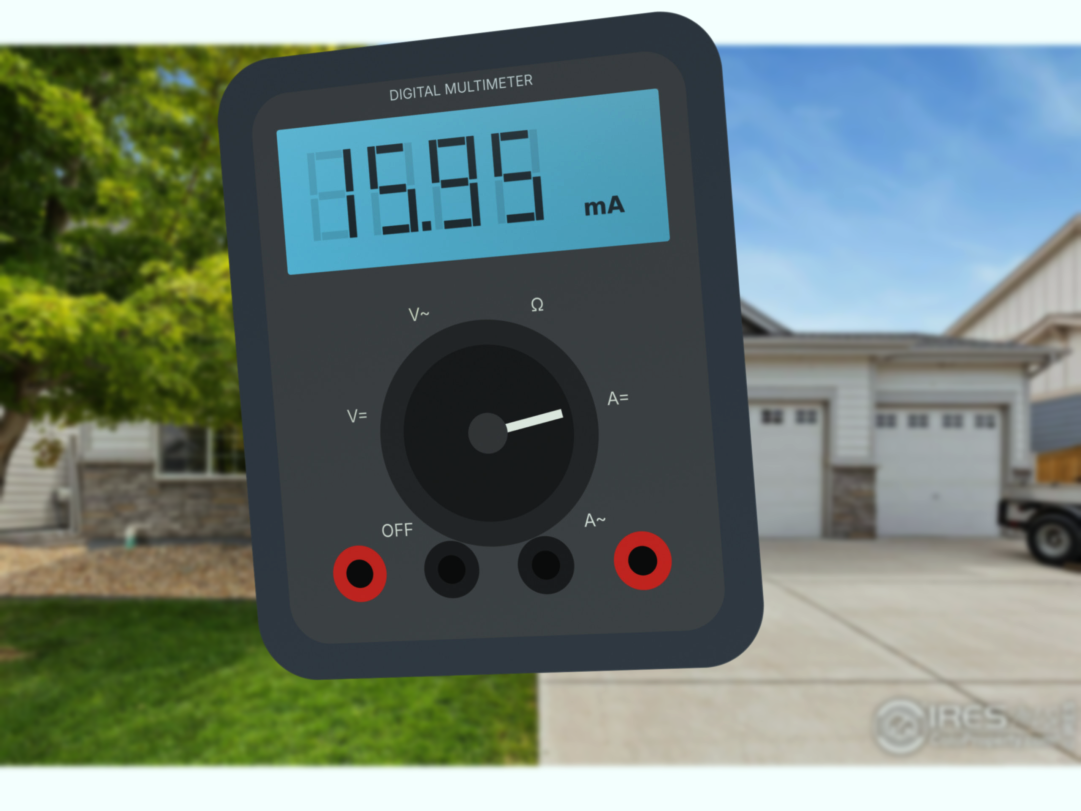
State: 15.95 mA
